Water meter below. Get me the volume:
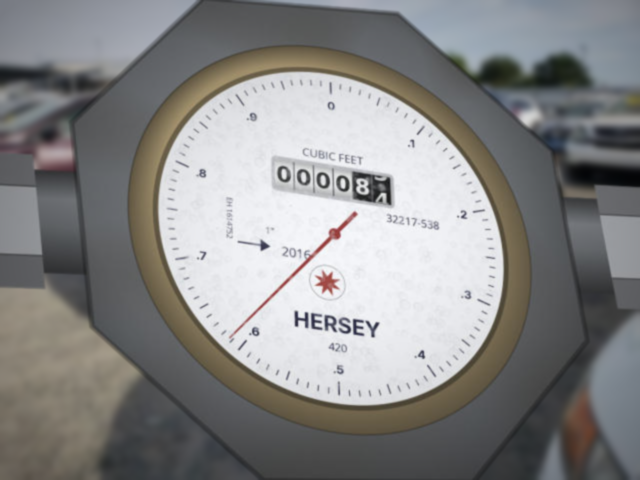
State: 83.61 ft³
